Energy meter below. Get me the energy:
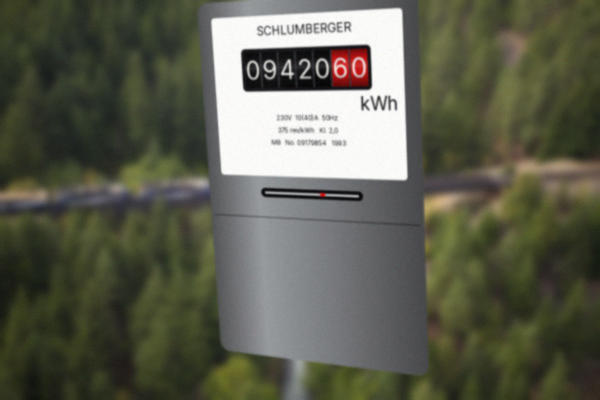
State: 9420.60 kWh
